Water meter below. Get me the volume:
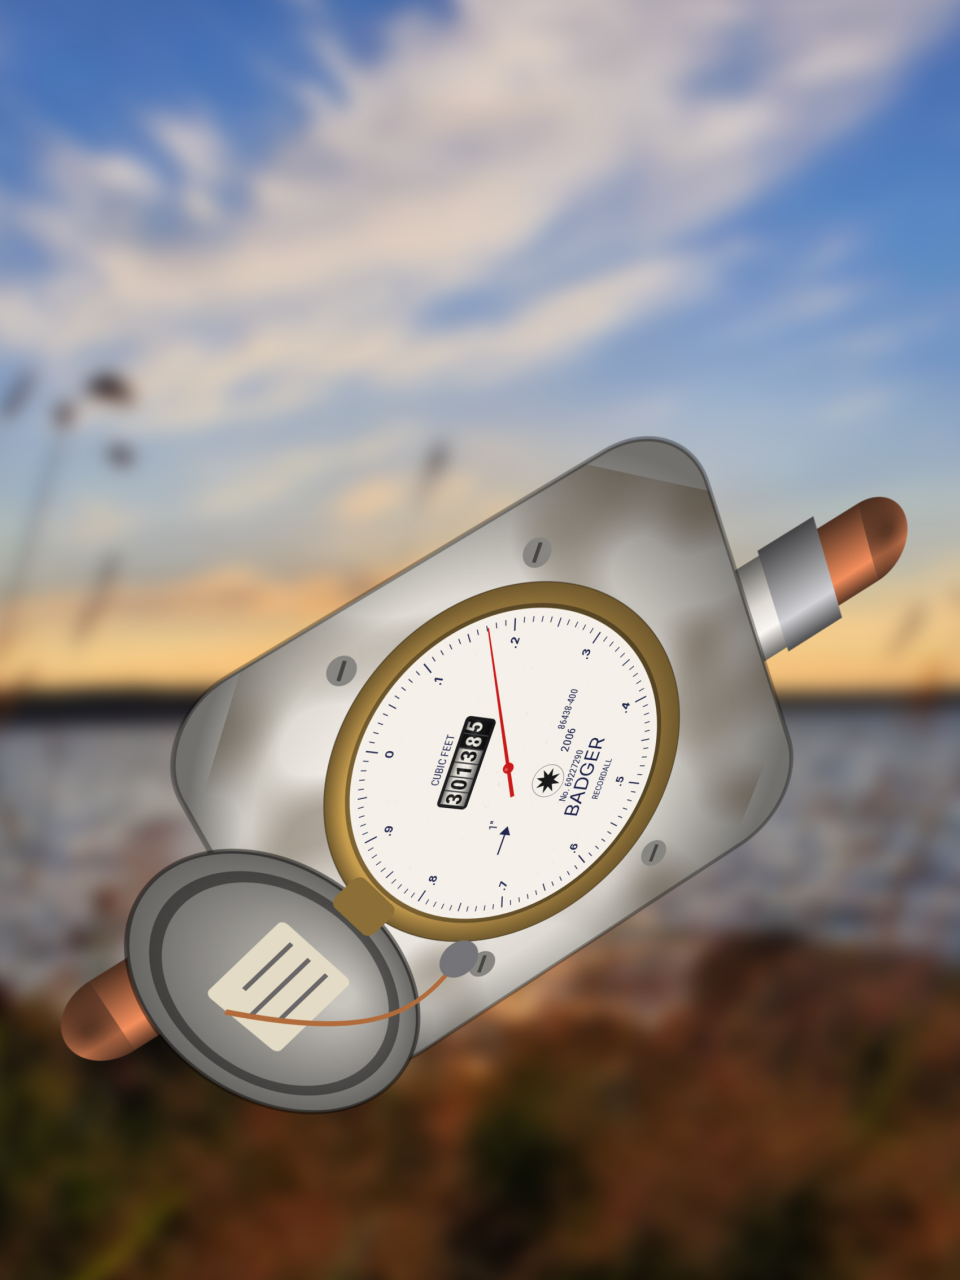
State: 301385.17 ft³
